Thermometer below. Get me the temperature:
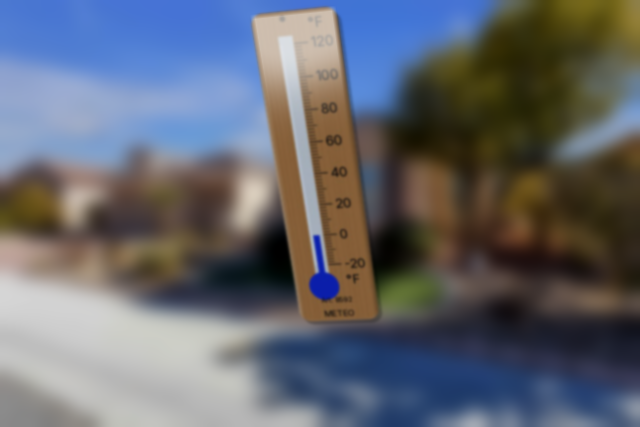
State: 0 °F
